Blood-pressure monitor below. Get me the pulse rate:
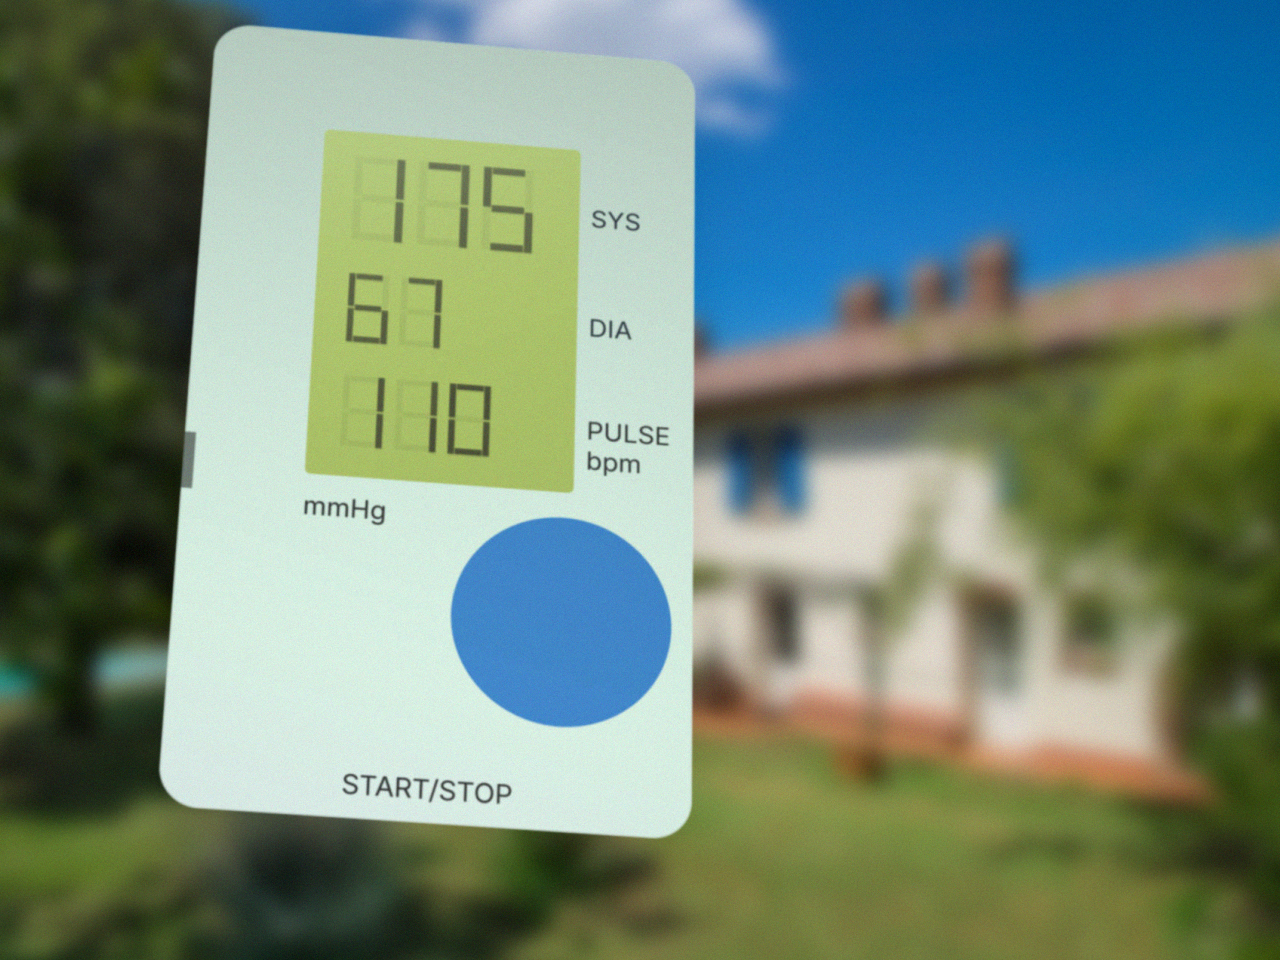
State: 110 bpm
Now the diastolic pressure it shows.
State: 67 mmHg
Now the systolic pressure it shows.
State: 175 mmHg
